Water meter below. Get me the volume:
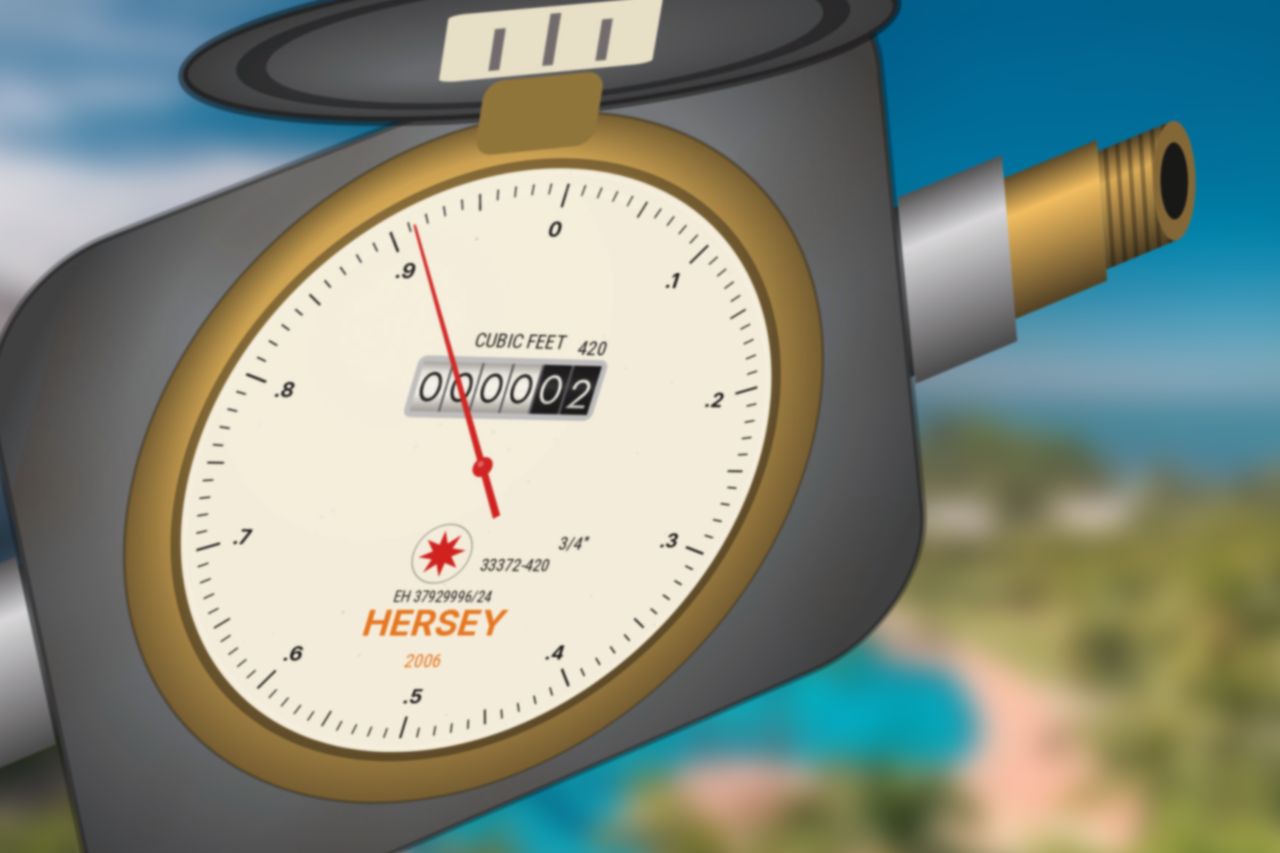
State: 1.91 ft³
